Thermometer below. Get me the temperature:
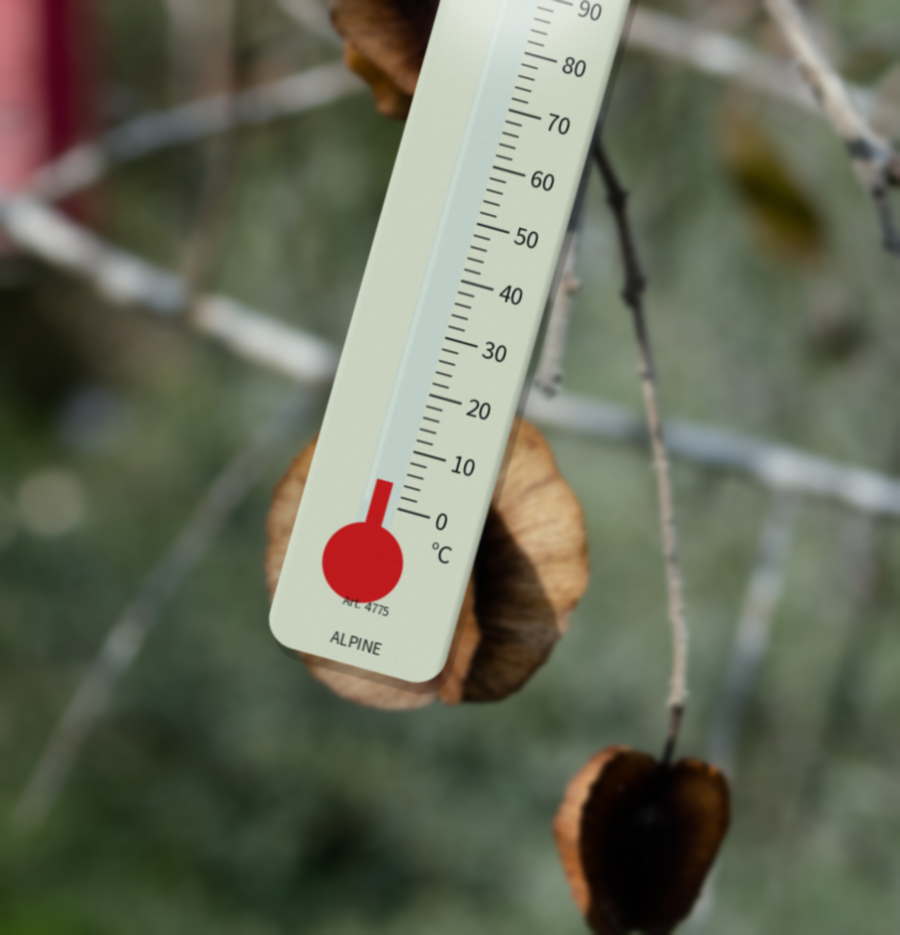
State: 4 °C
